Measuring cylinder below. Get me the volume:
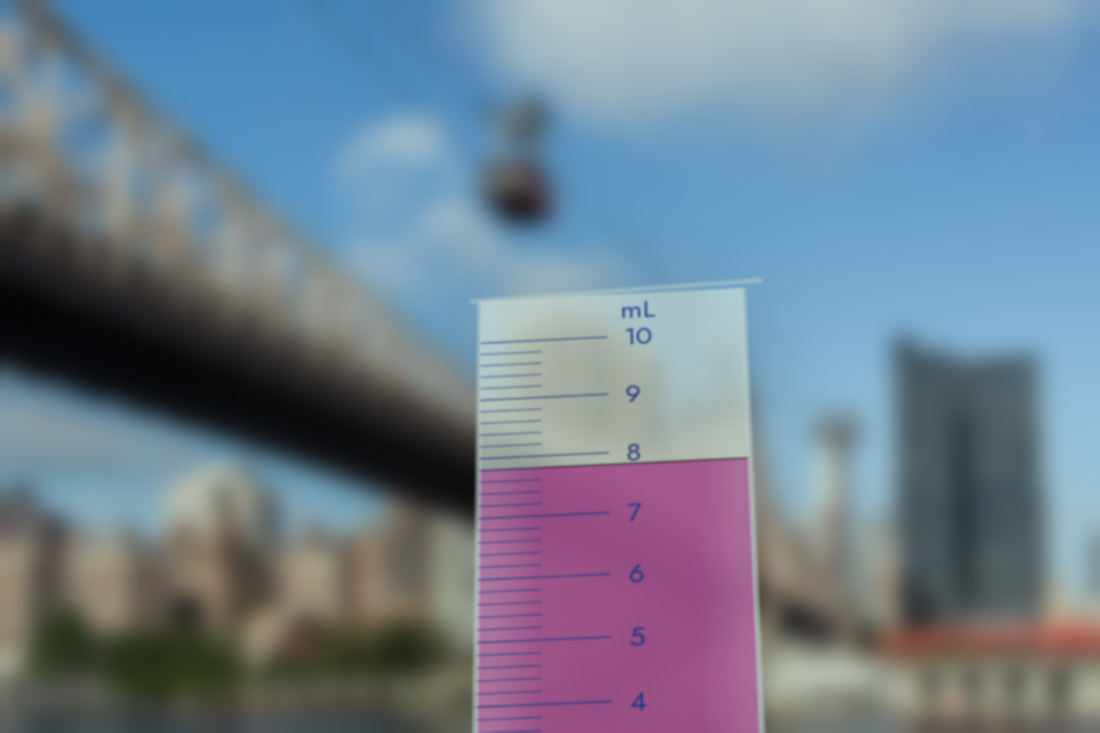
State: 7.8 mL
